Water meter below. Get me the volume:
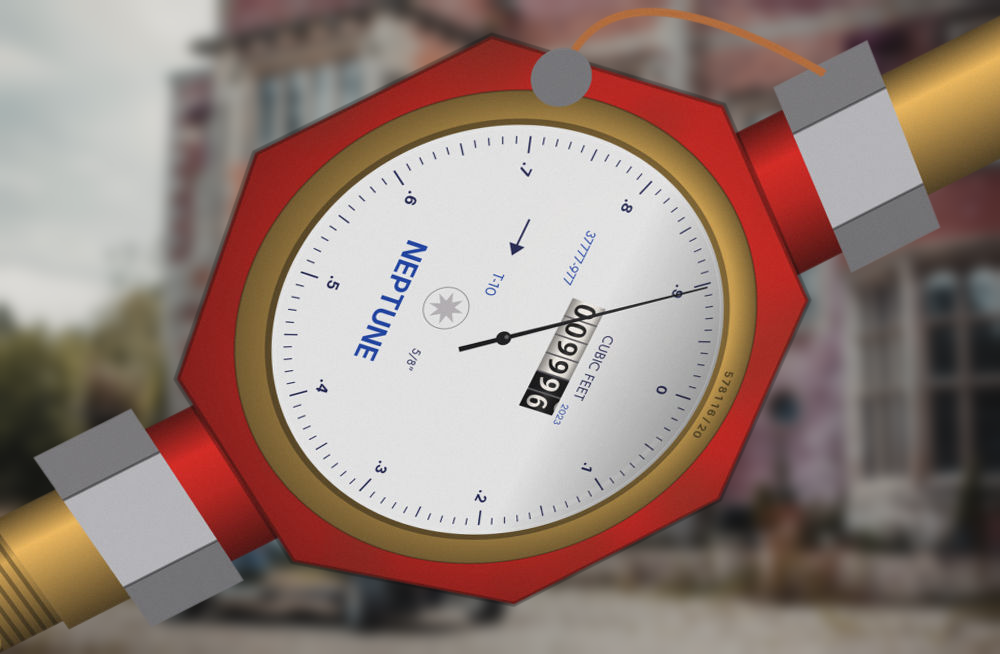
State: 9995.90 ft³
